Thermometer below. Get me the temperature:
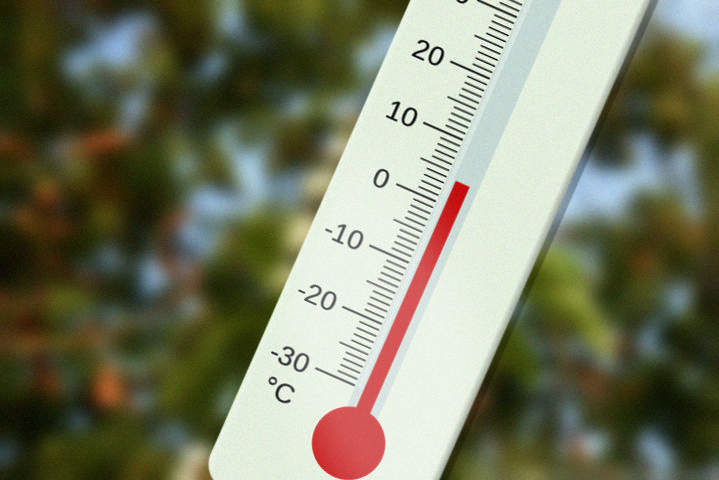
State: 4 °C
